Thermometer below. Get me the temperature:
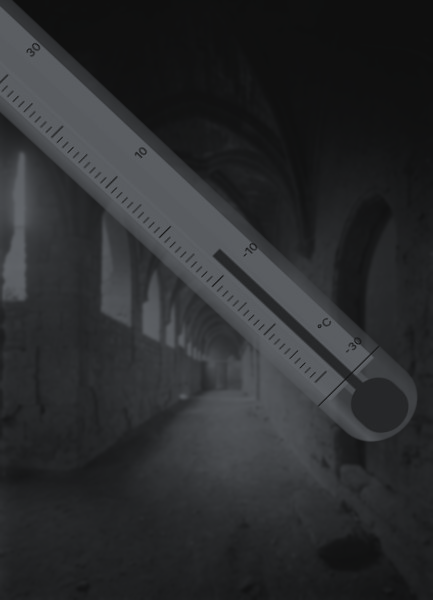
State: -7 °C
